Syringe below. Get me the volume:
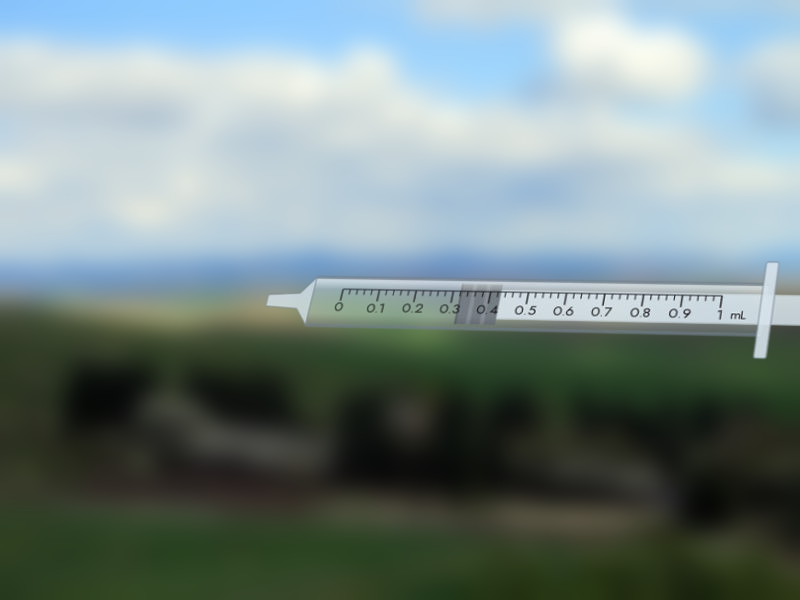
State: 0.32 mL
